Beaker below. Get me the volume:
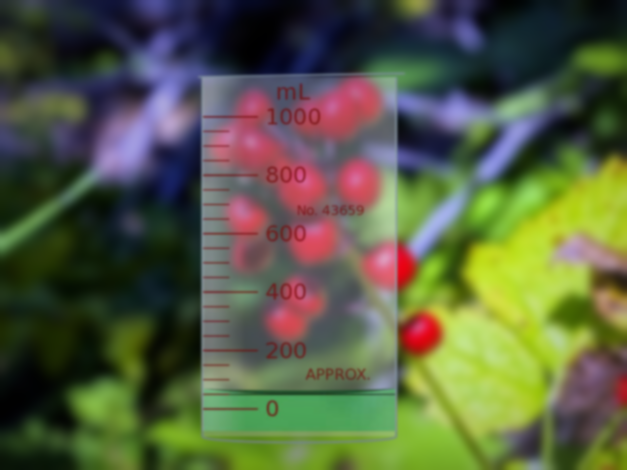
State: 50 mL
